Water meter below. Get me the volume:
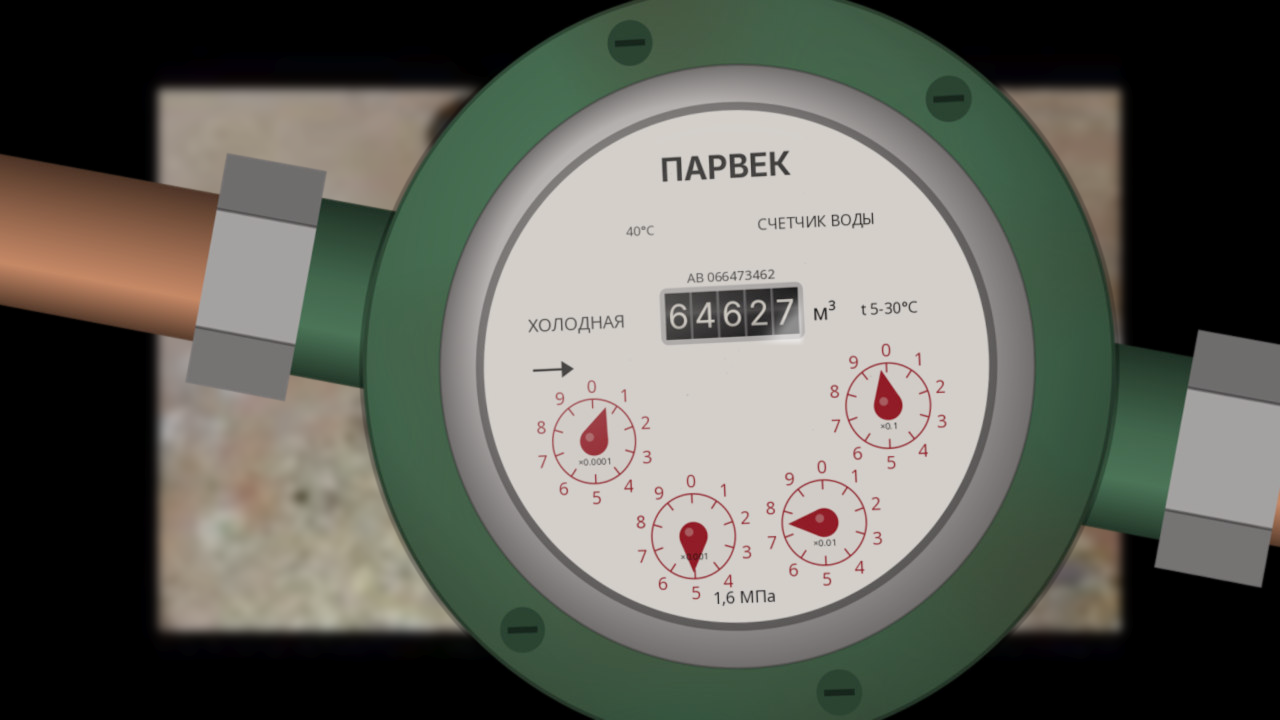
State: 64626.9750 m³
